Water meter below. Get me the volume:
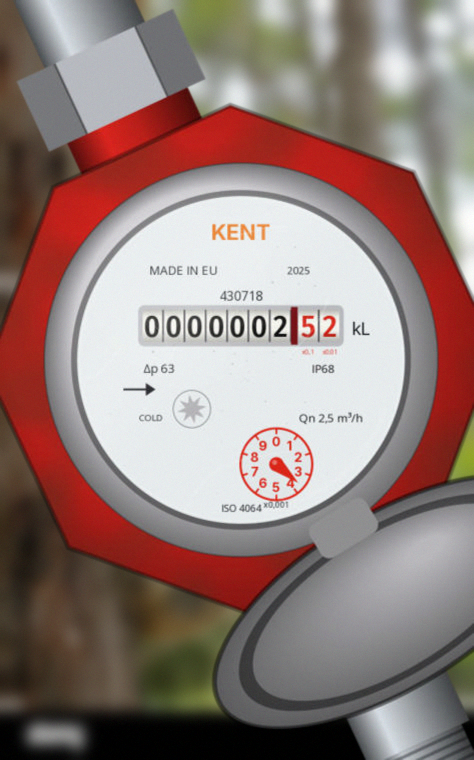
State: 2.523 kL
